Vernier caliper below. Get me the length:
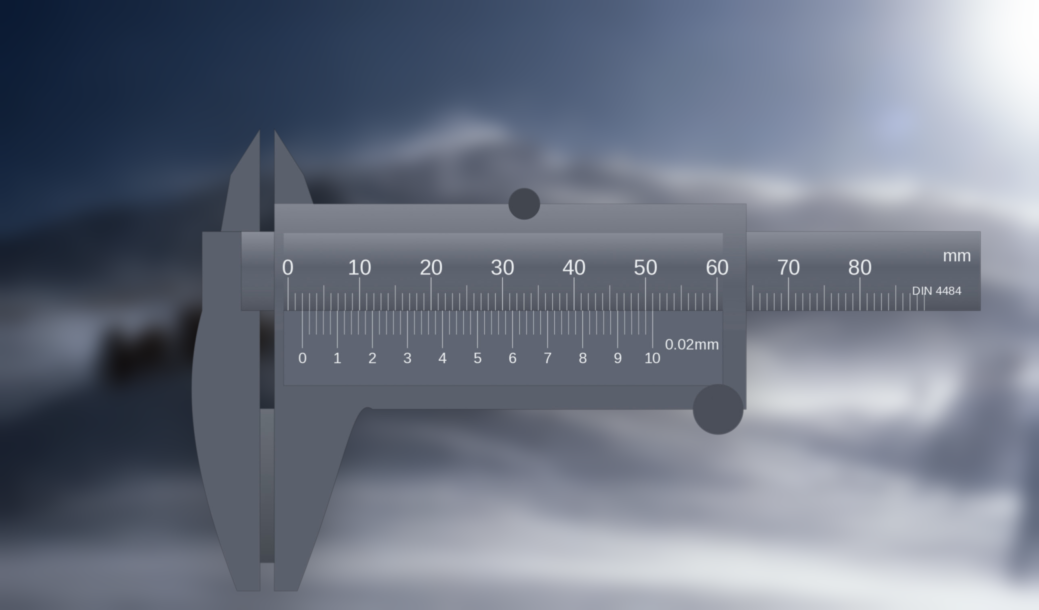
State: 2.0 mm
